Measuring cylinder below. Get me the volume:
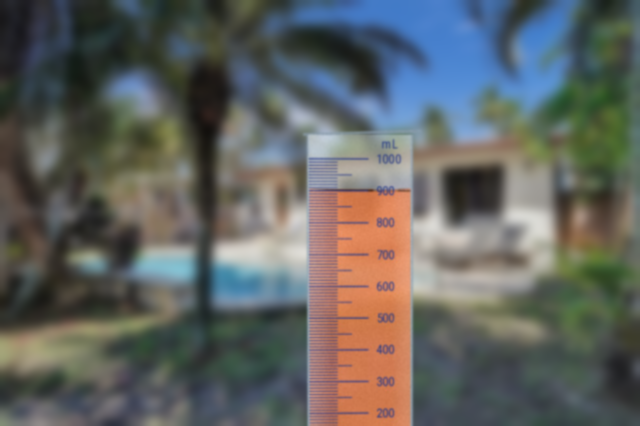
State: 900 mL
